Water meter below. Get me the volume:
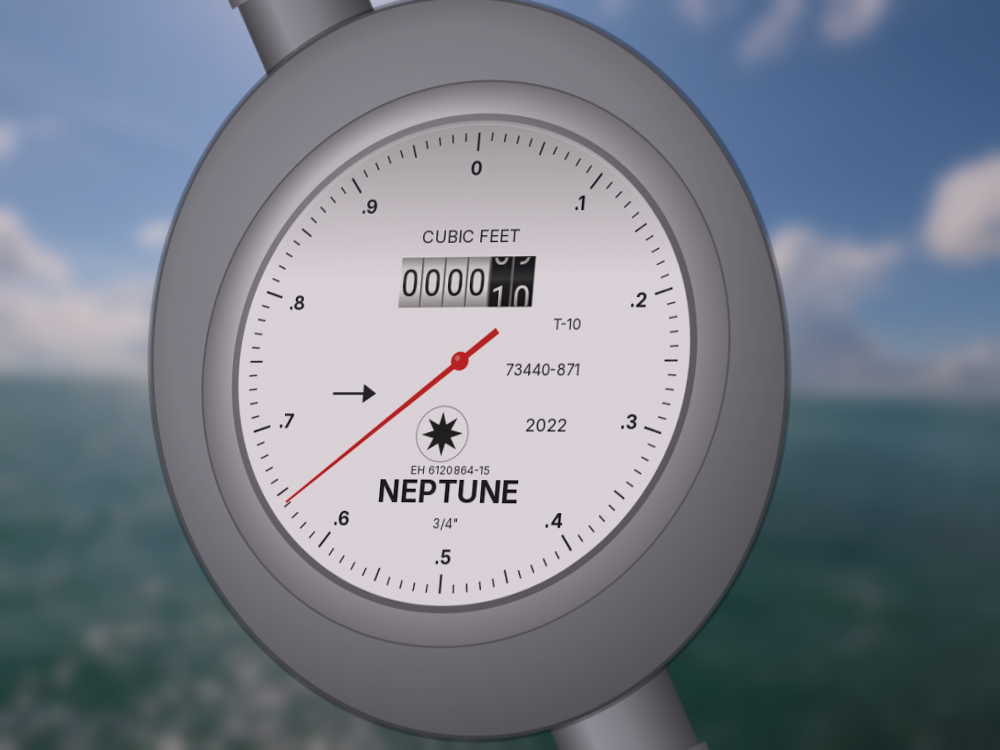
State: 9.64 ft³
